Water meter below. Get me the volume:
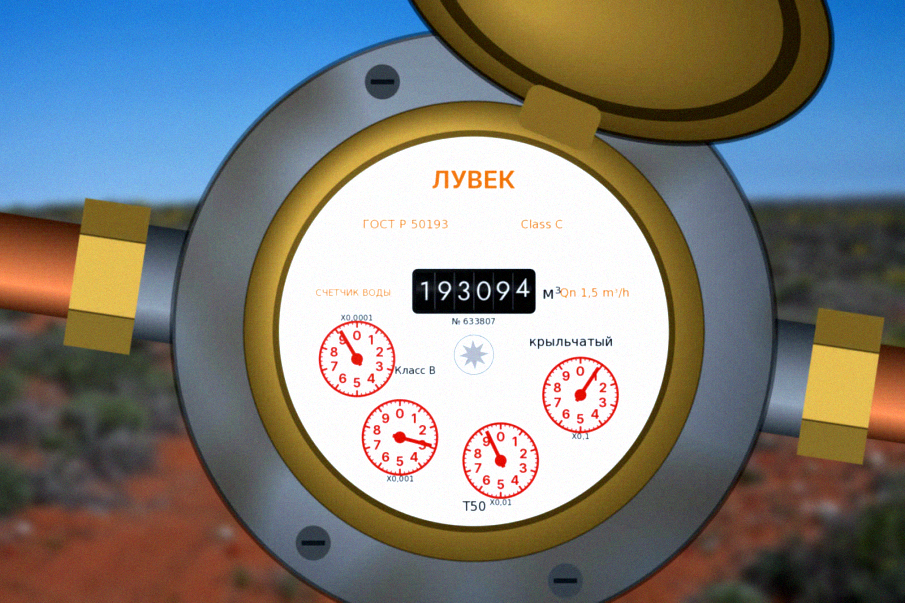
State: 193094.0929 m³
